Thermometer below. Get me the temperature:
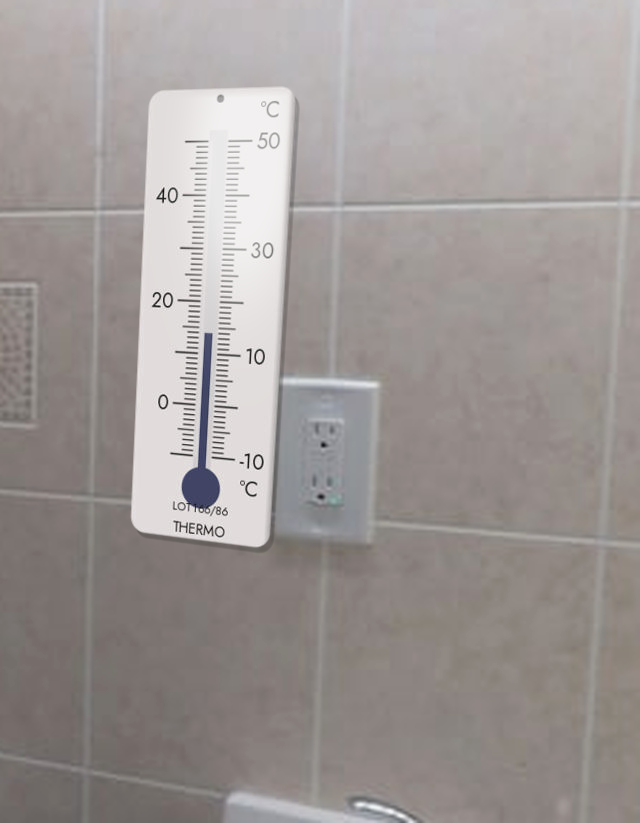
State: 14 °C
